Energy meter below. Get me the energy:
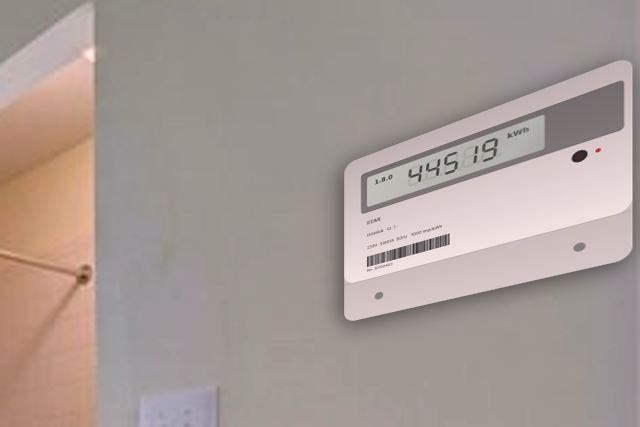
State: 44519 kWh
